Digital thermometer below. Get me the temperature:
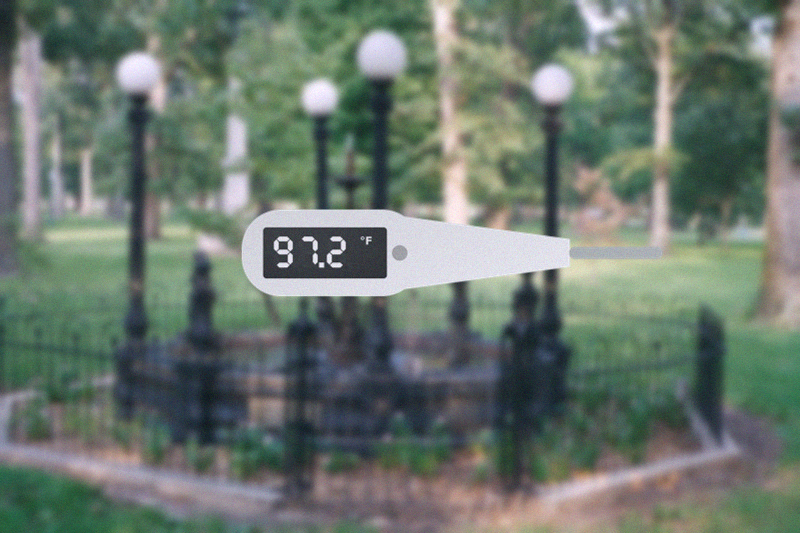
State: 97.2 °F
